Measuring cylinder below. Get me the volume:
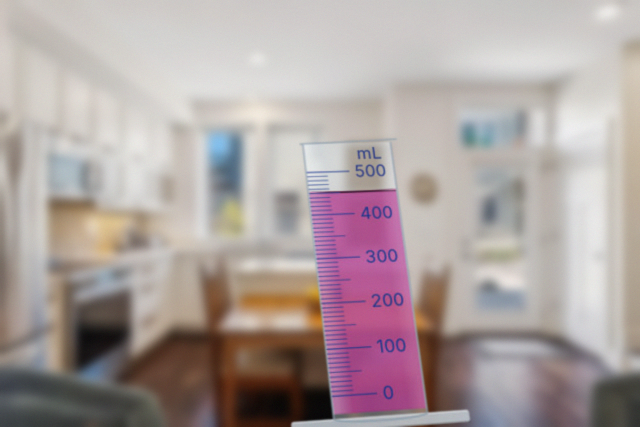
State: 450 mL
